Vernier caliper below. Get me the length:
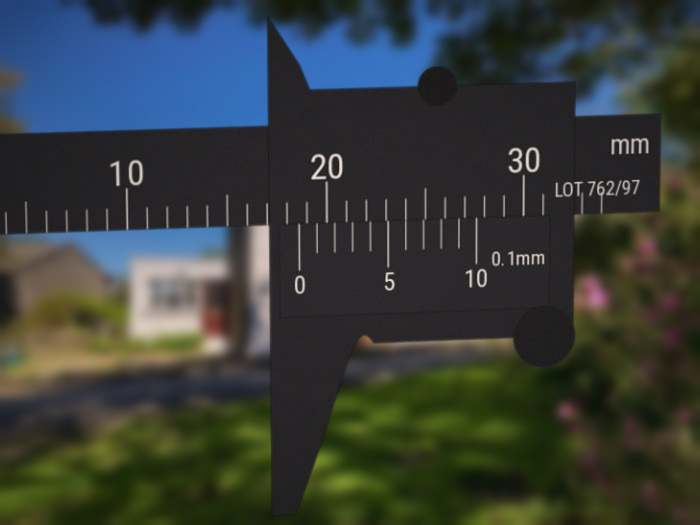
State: 18.6 mm
